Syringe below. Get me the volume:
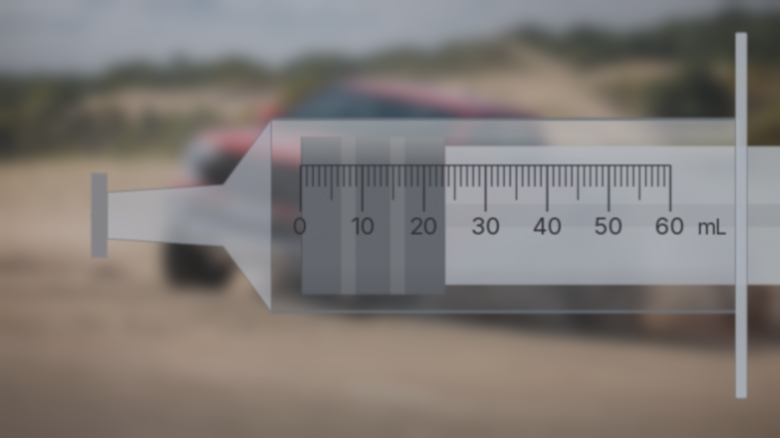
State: 0 mL
